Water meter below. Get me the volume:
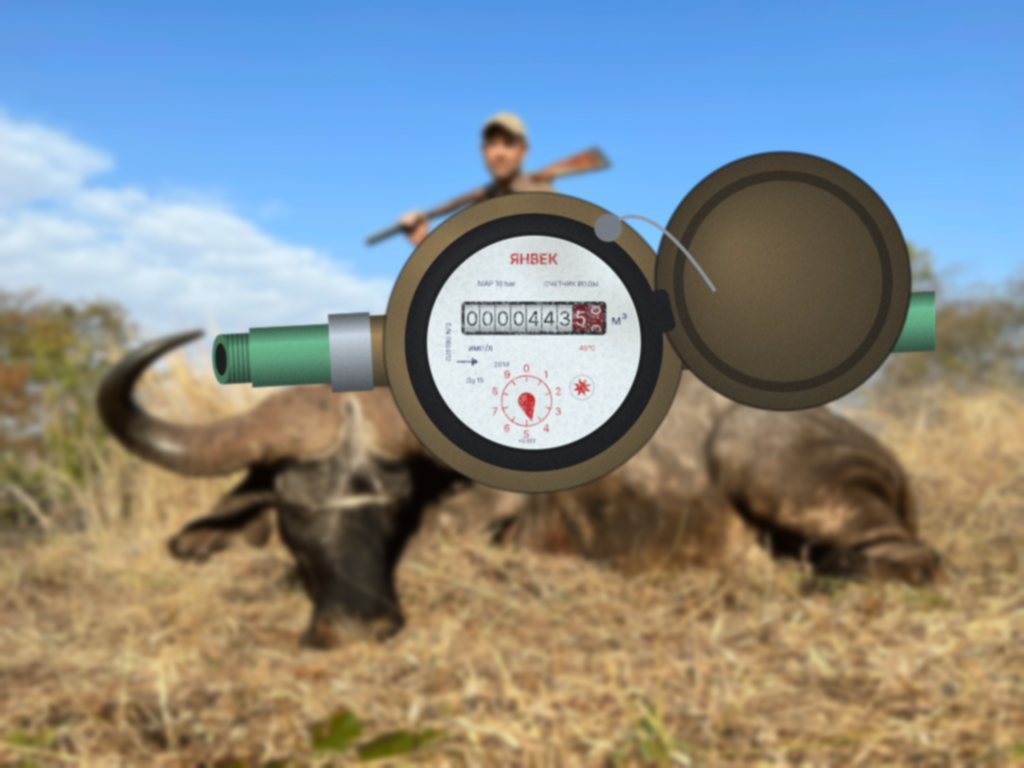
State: 443.584 m³
